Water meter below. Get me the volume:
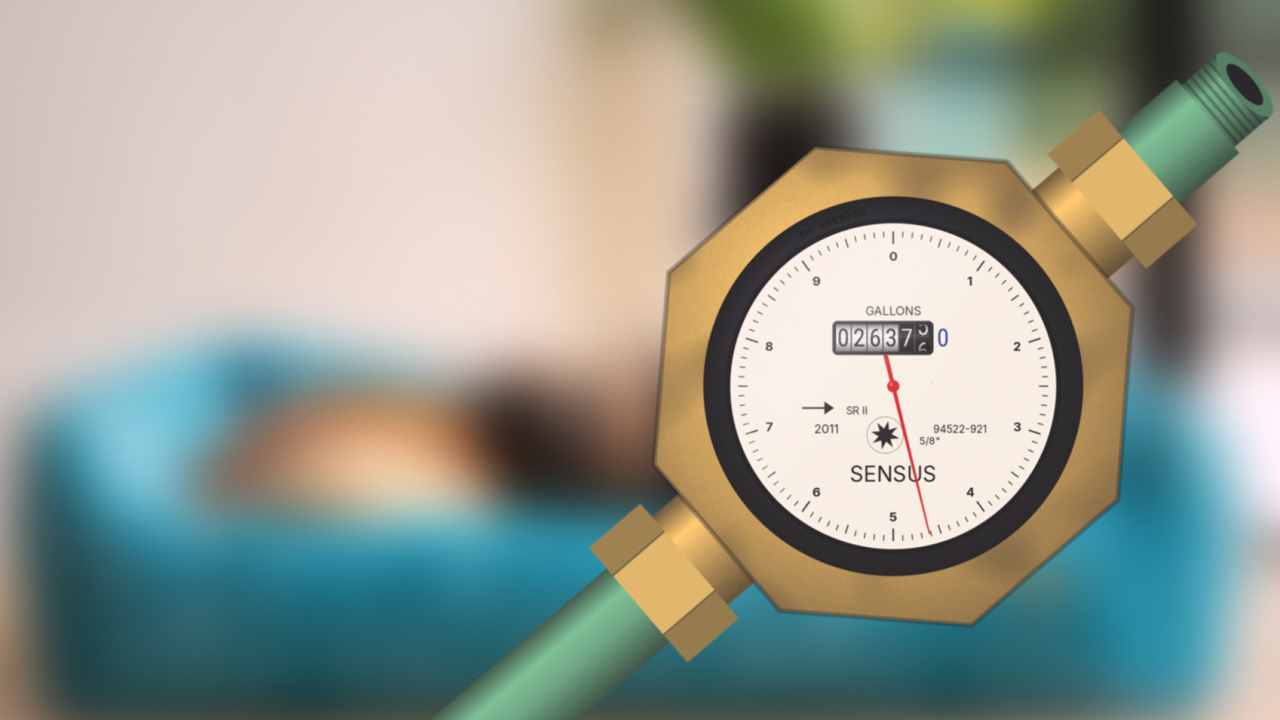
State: 263754.6 gal
